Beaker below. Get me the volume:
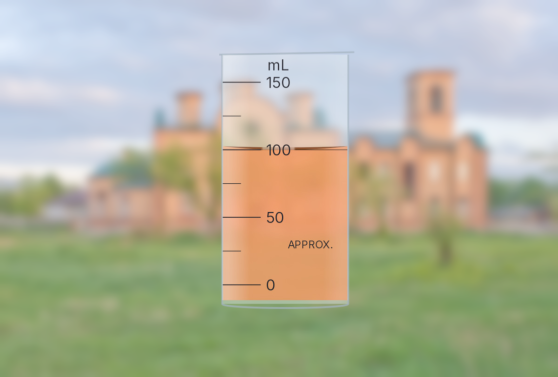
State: 100 mL
